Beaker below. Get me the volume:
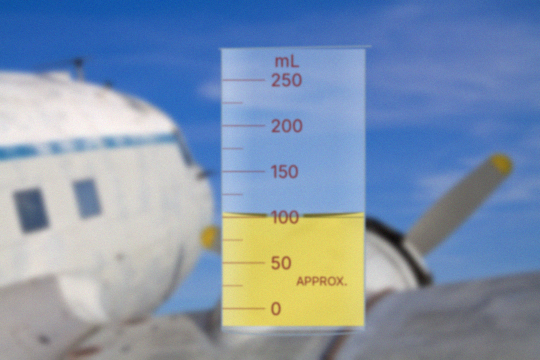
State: 100 mL
